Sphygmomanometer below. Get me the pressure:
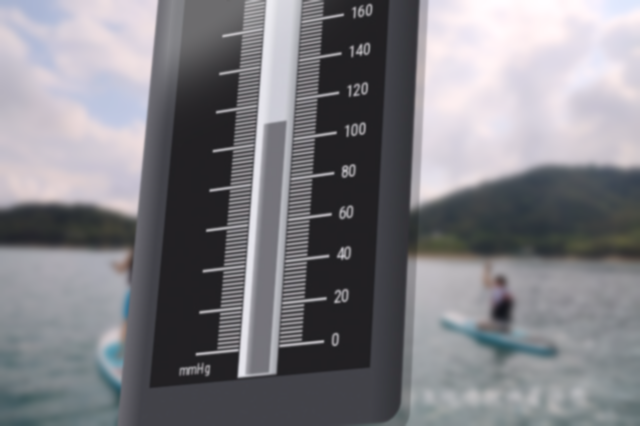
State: 110 mmHg
